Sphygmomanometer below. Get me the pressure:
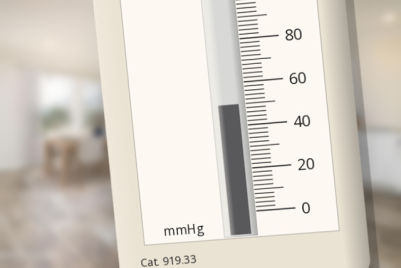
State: 50 mmHg
